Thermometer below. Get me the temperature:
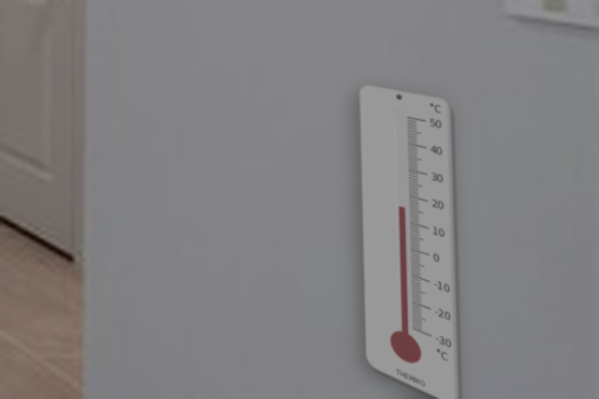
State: 15 °C
